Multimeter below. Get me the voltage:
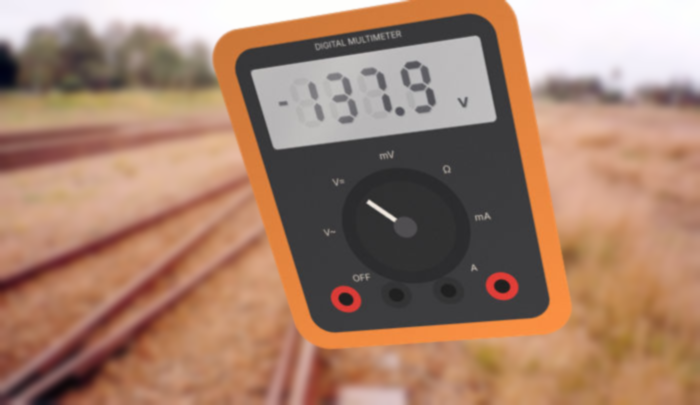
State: -137.9 V
